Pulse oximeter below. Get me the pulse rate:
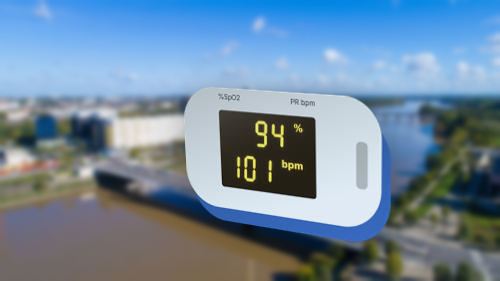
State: 101 bpm
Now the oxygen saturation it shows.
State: 94 %
